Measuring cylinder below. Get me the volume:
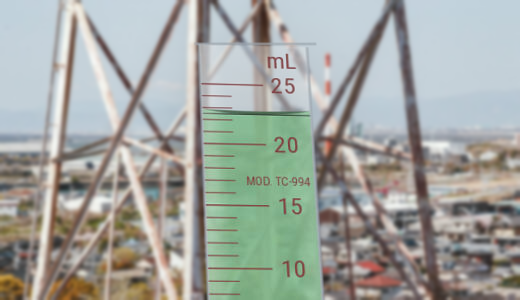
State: 22.5 mL
